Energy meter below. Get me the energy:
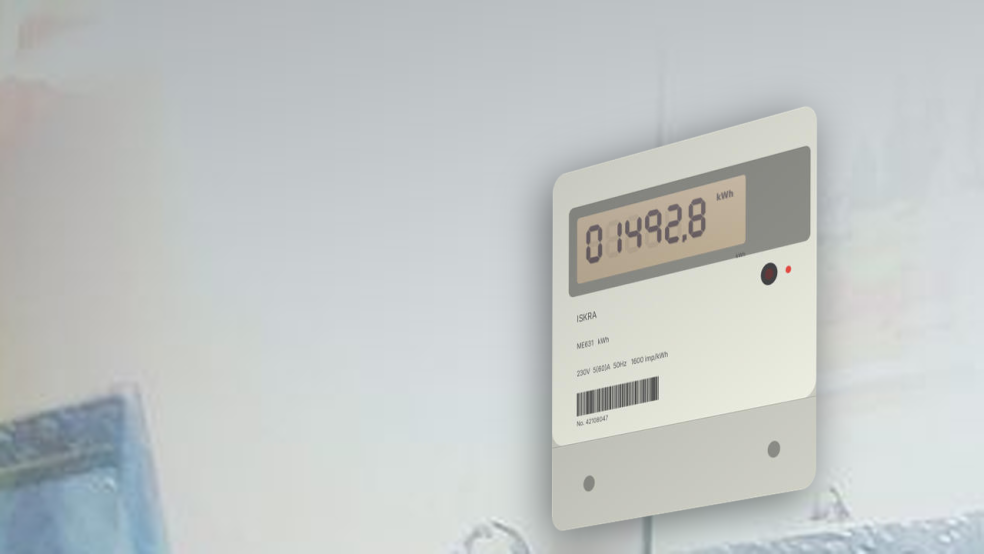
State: 1492.8 kWh
